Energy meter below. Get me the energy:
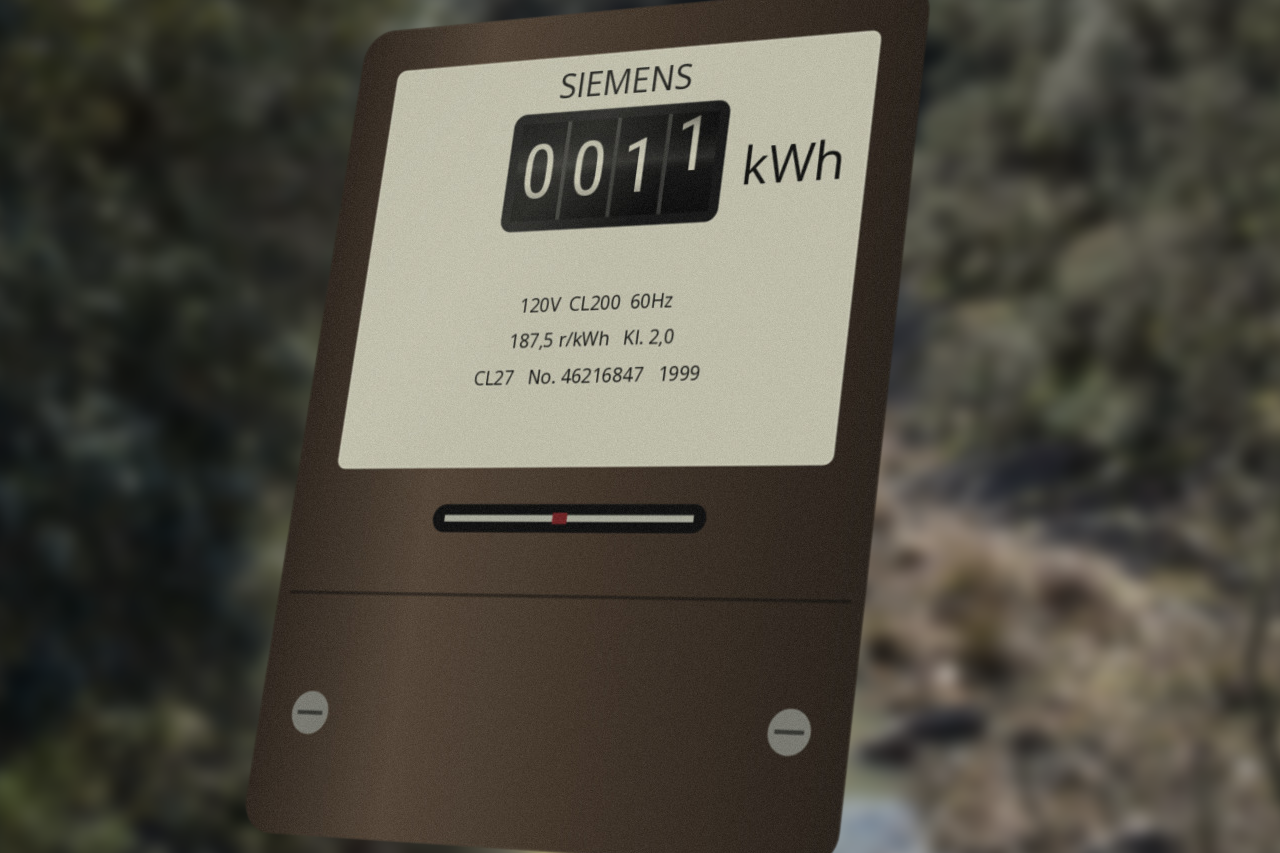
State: 11 kWh
